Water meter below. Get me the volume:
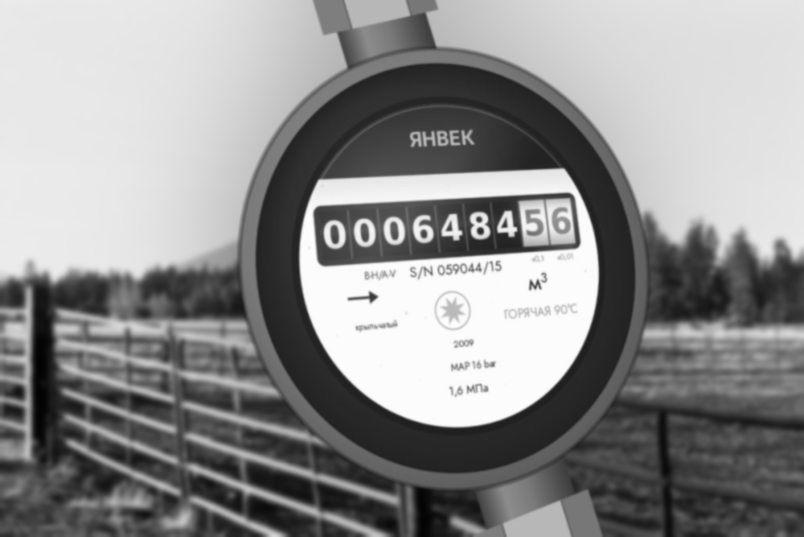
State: 6484.56 m³
